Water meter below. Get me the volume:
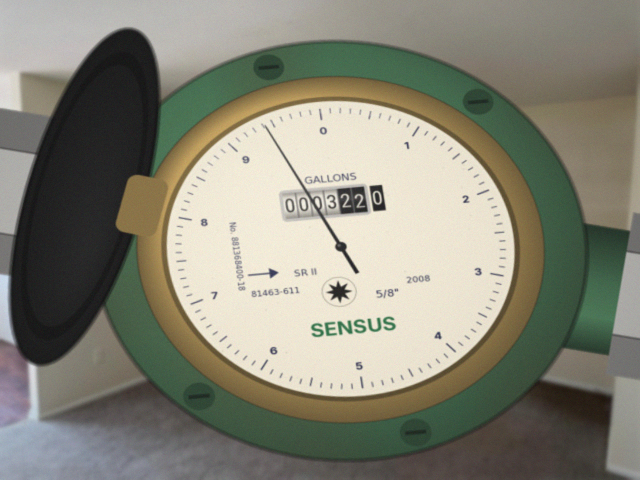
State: 3219.4 gal
